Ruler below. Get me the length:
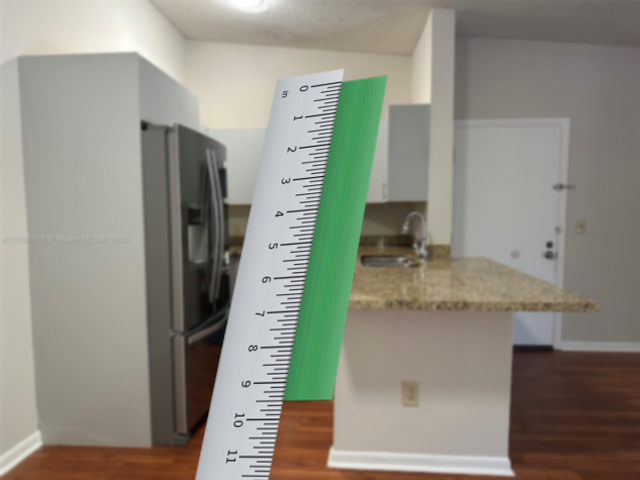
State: 9.5 in
